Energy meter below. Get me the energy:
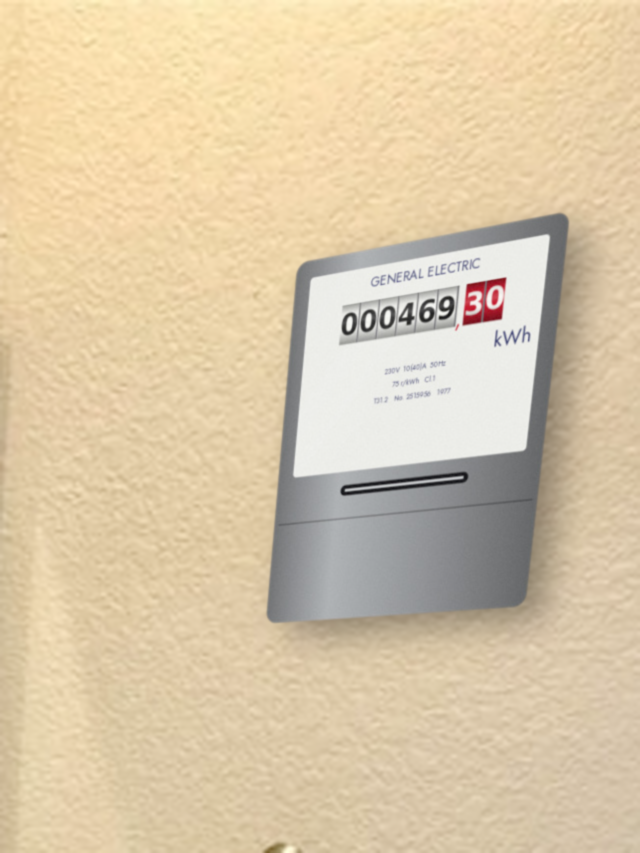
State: 469.30 kWh
